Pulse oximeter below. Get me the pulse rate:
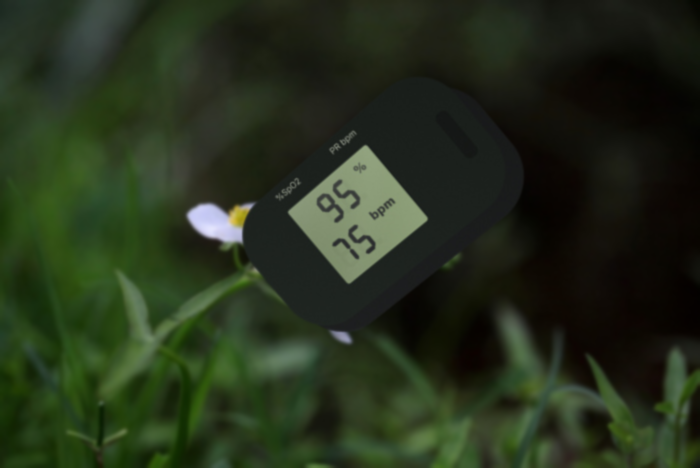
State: 75 bpm
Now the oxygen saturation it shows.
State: 95 %
